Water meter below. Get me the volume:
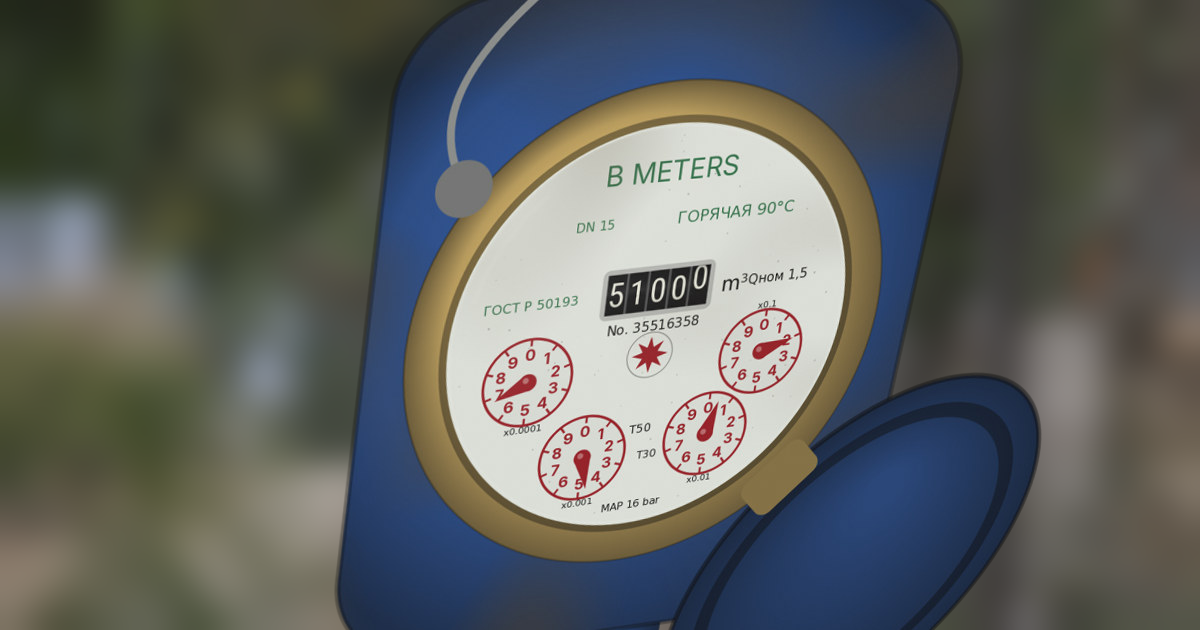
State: 51000.2046 m³
